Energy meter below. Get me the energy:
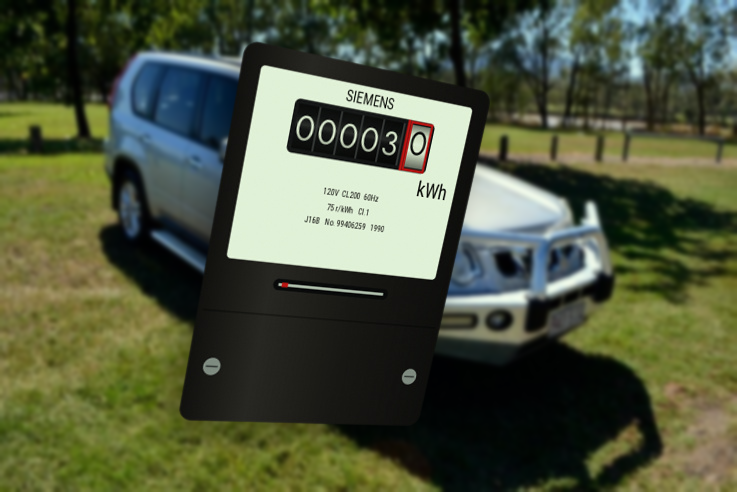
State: 3.0 kWh
